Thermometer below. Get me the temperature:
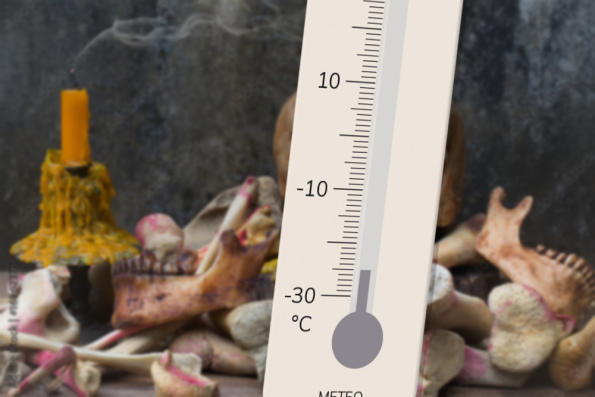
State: -25 °C
